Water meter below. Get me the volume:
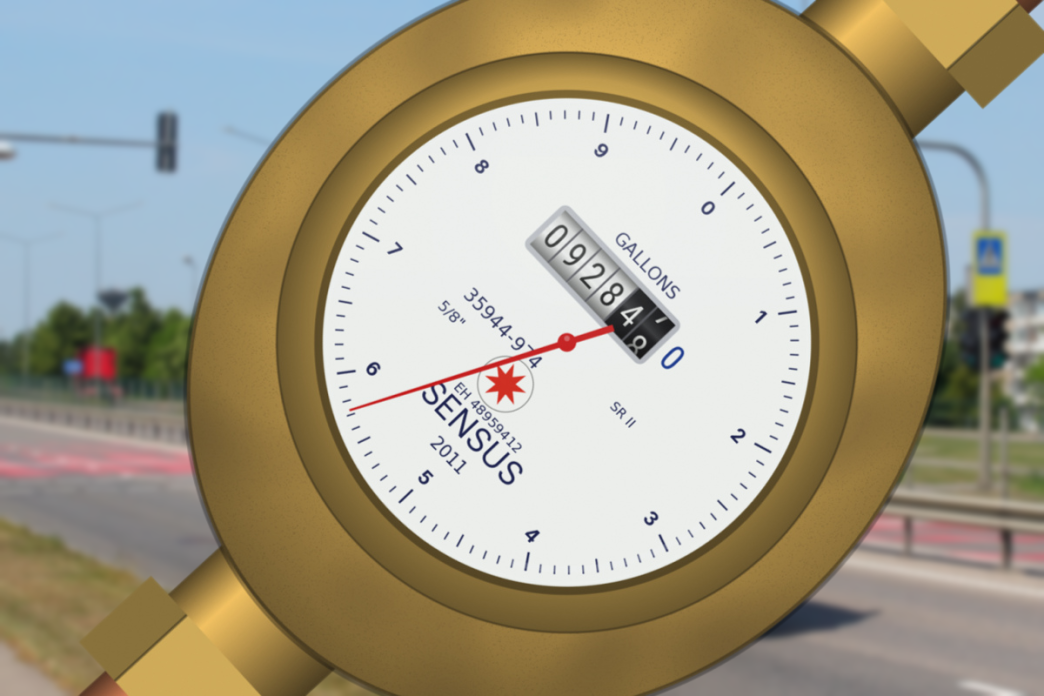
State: 928475.7 gal
